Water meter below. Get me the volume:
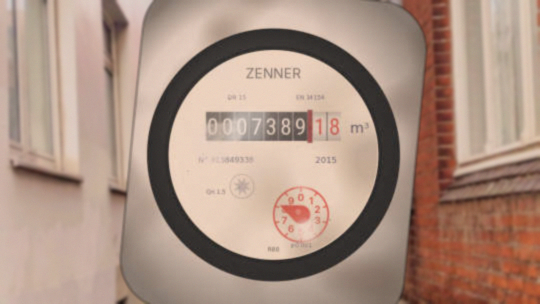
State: 7389.188 m³
